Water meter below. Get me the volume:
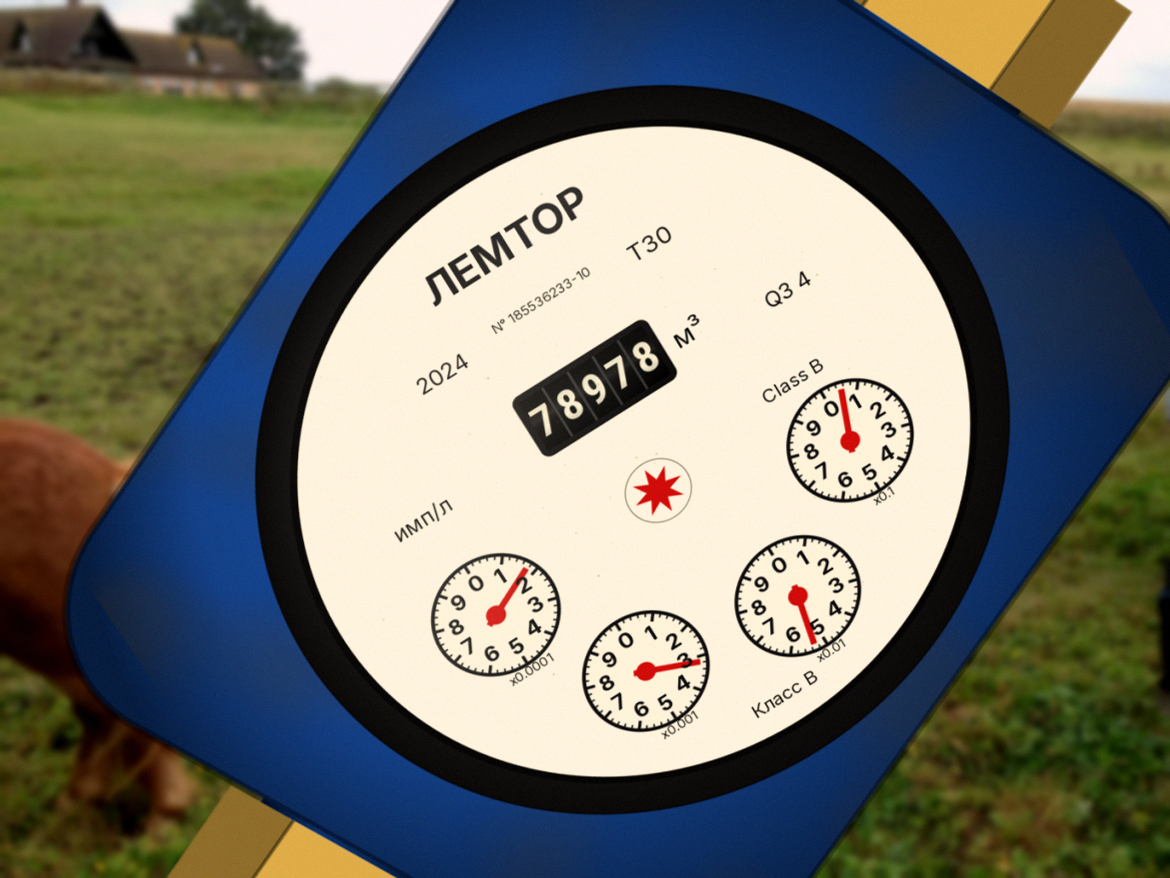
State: 78978.0531 m³
